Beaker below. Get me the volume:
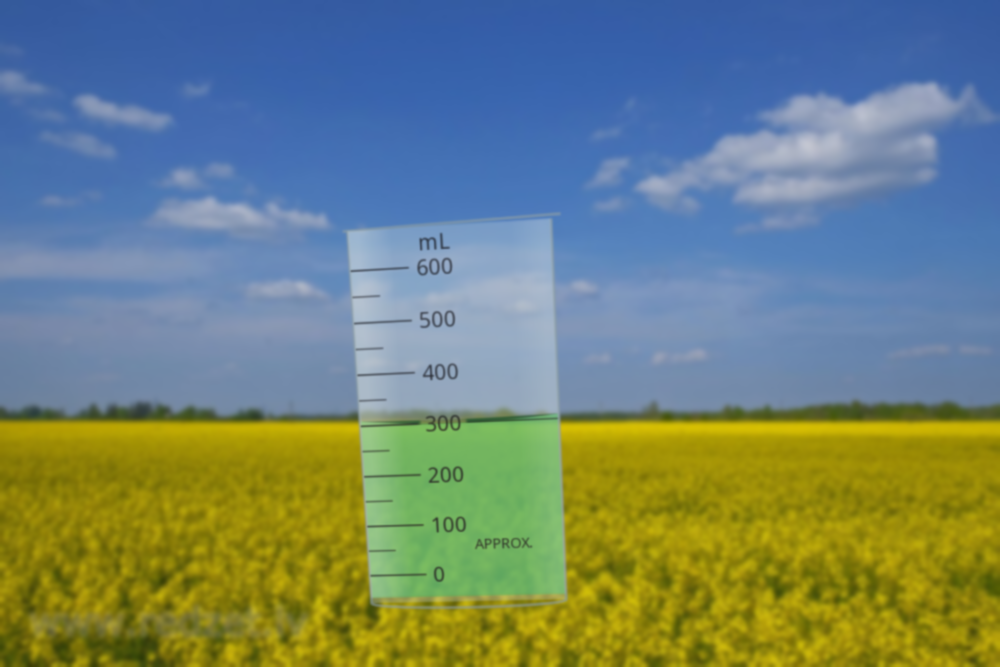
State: 300 mL
